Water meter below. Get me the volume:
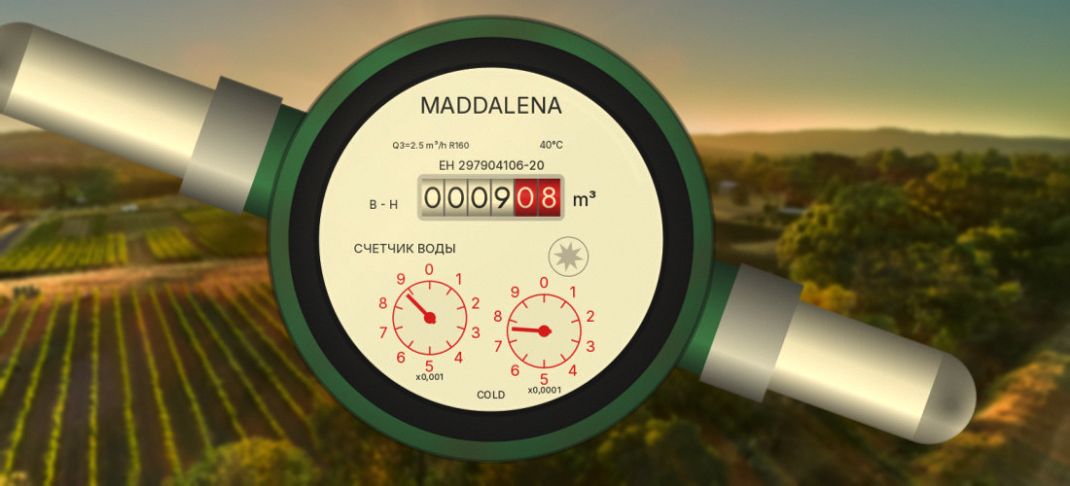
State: 9.0887 m³
